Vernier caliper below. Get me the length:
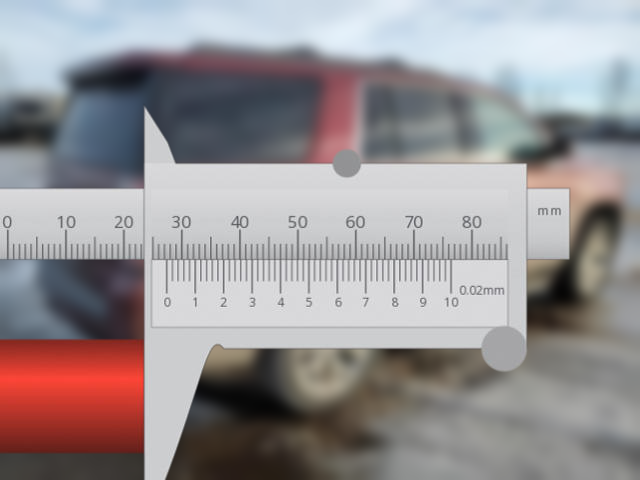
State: 27.4 mm
